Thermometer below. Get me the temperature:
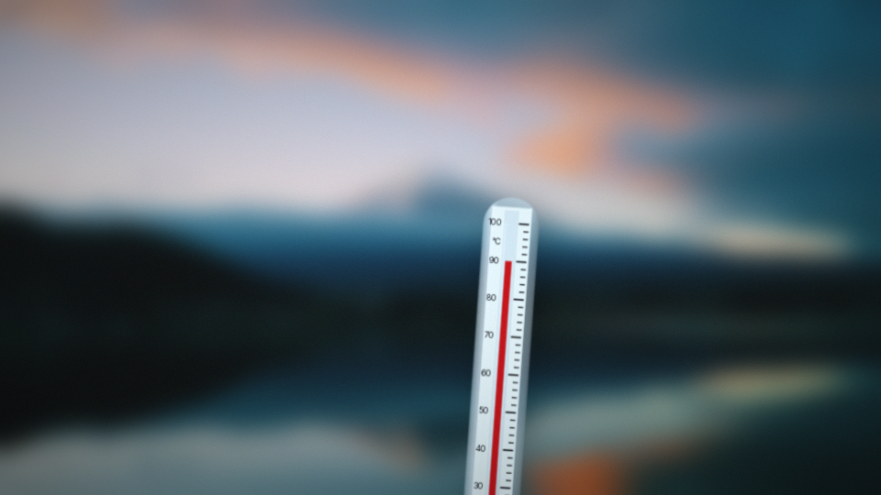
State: 90 °C
